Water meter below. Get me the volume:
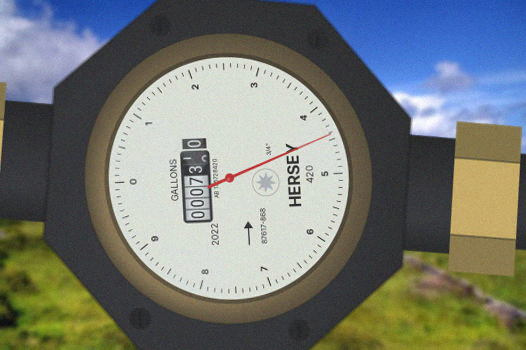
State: 7314.4 gal
